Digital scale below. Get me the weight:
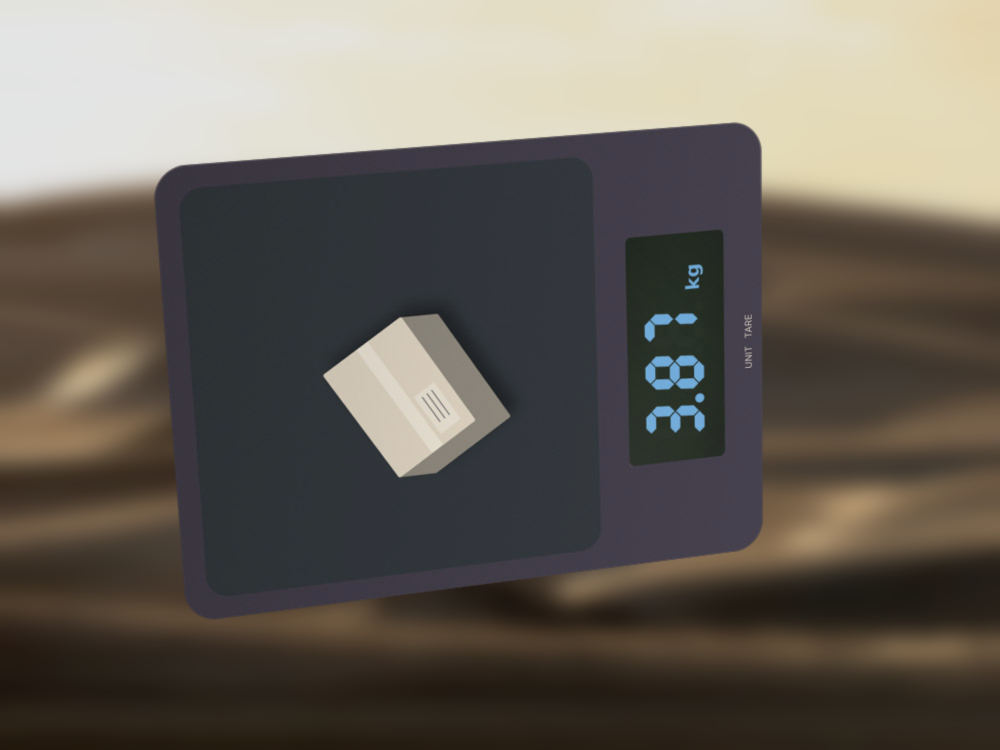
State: 3.87 kg
